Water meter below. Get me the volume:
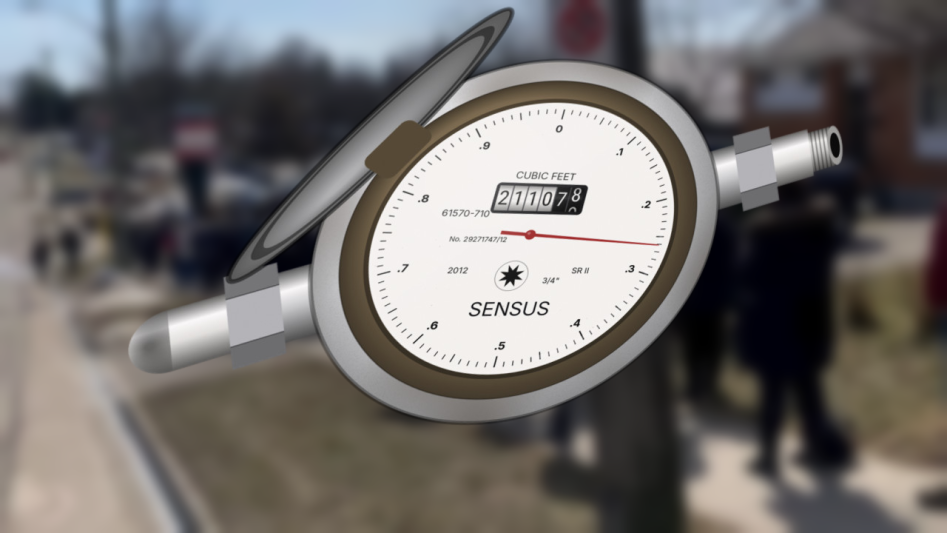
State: 211078.26 ft³
